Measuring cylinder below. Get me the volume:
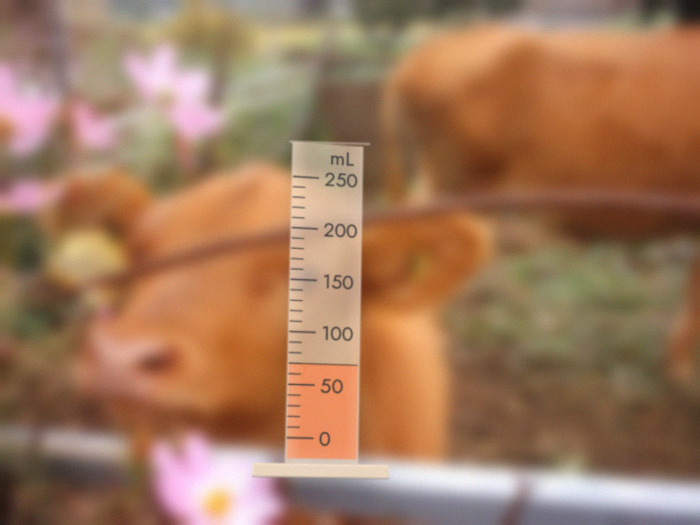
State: 70 mL
